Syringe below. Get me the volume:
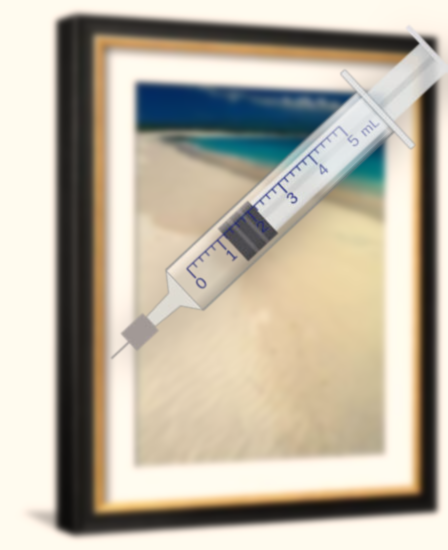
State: 1.2 mL
